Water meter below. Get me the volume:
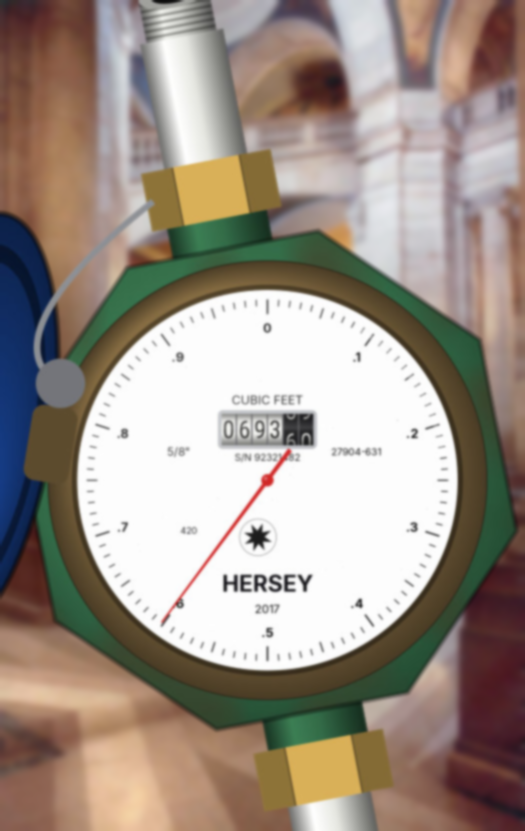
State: 69359.60 ft³
